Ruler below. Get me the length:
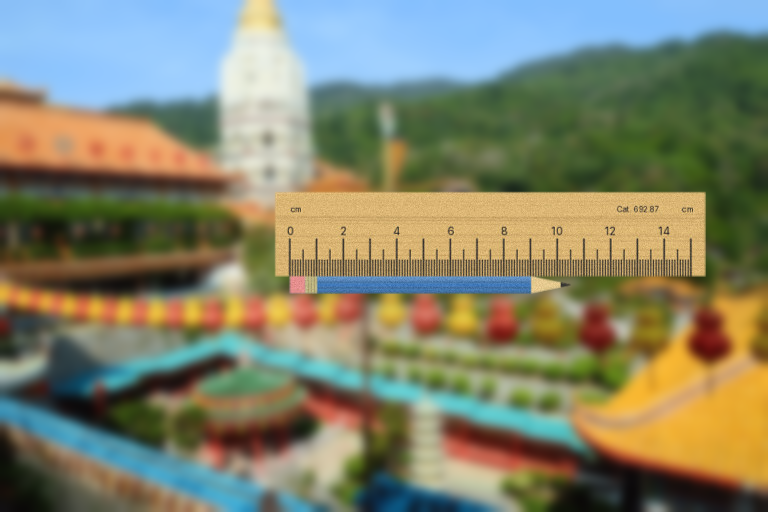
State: 10.5 cm
